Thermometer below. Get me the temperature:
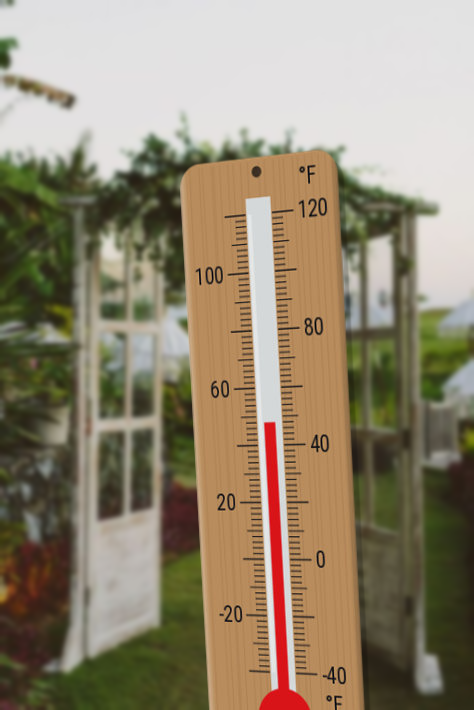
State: 48 °F
